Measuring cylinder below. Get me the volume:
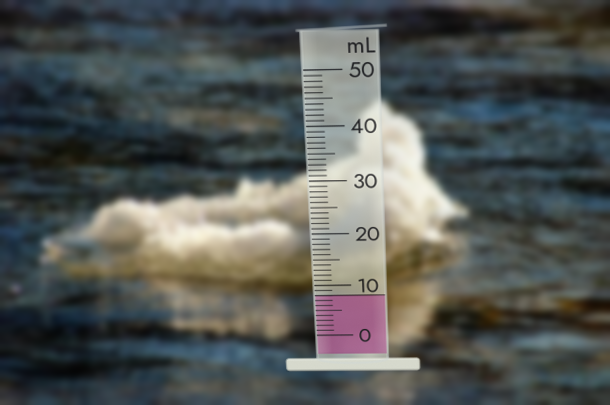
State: 8 mL
